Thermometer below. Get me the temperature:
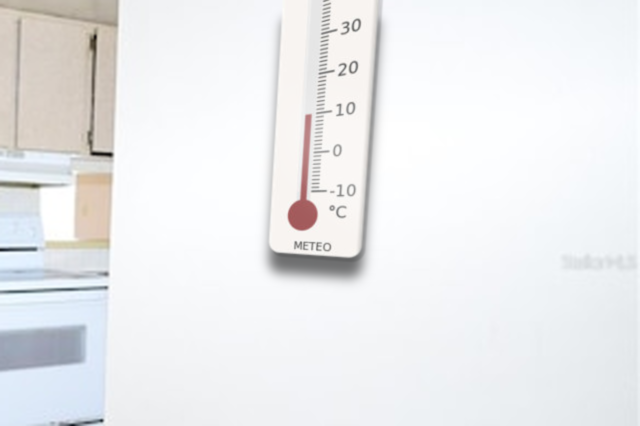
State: 10 °C
